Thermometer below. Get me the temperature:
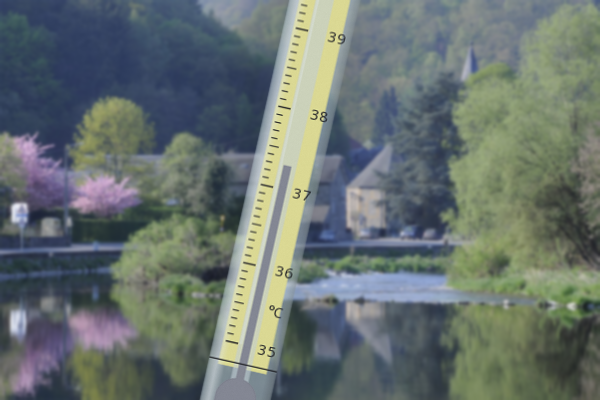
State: 37.3 °C
